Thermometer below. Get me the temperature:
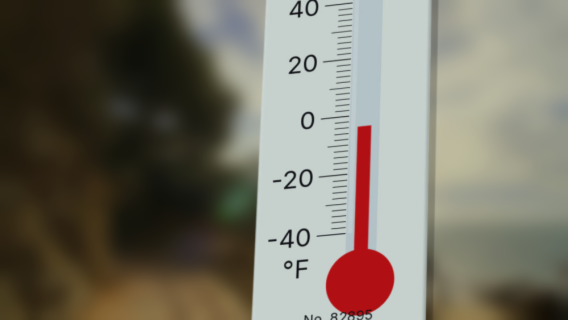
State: -4 °F
